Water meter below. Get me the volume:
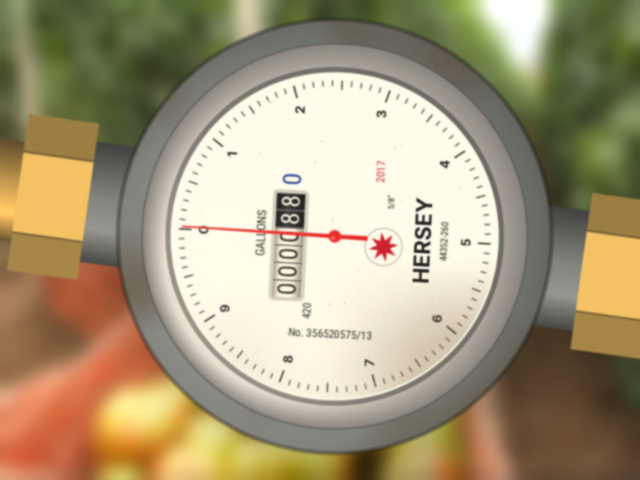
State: 880.0 gal
